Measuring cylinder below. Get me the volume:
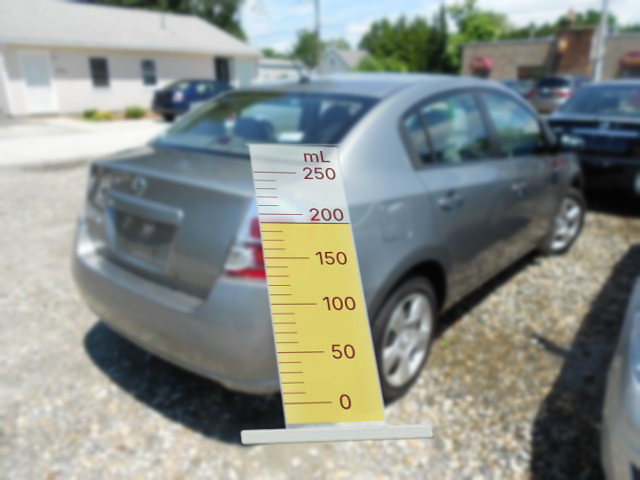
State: 190 mL
